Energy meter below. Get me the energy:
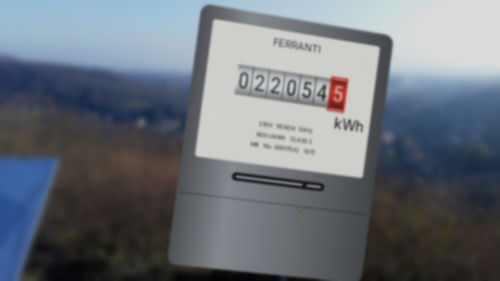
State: 22054.5 kWh
